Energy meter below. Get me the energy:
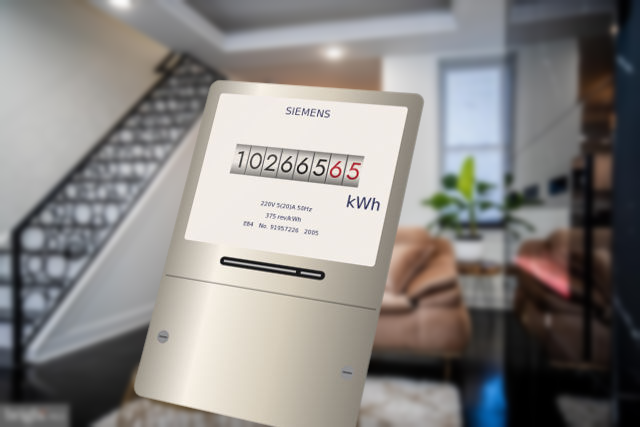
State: 102665.65 kWh
